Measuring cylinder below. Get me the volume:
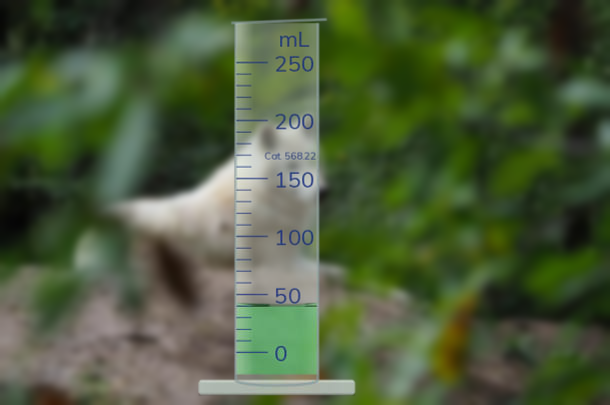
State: 40 mL
